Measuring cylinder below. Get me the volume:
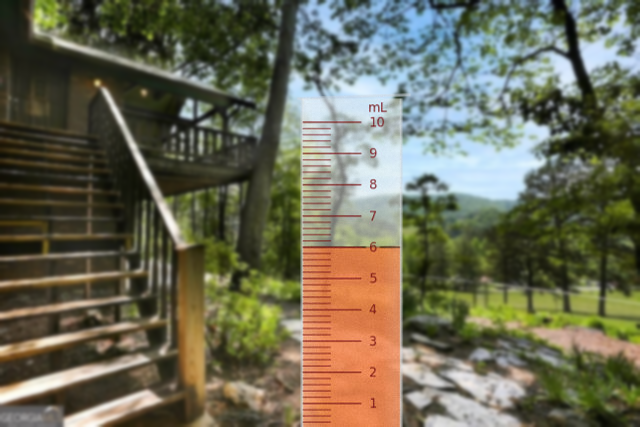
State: 6 mL
